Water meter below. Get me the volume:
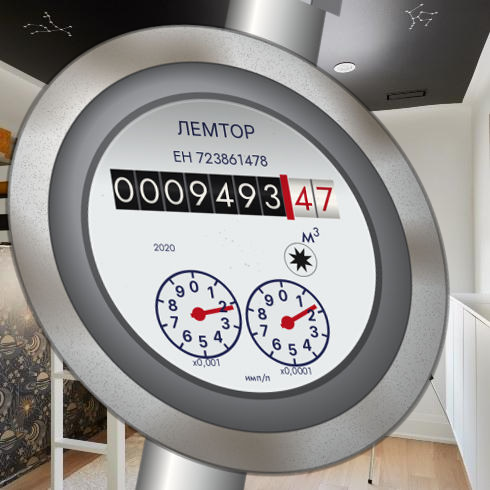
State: 9493.4721 m³
